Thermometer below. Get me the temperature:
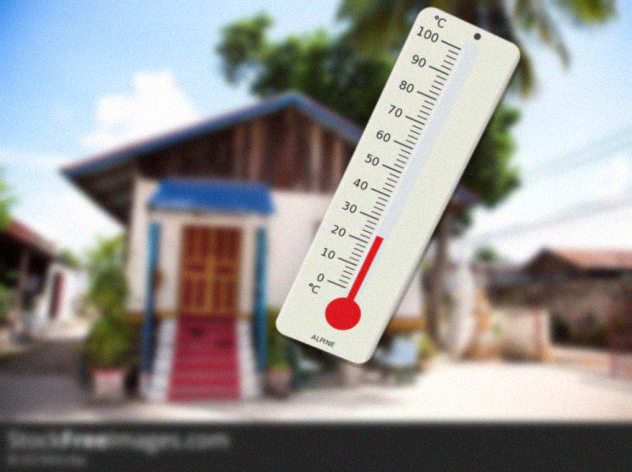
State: 24 °C
